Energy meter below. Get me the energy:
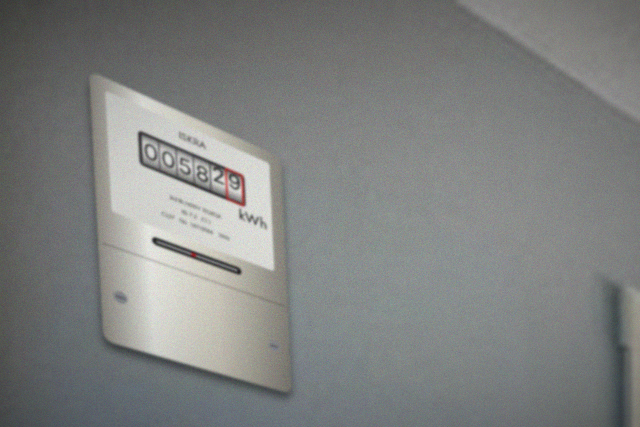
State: 582.9 kWh
